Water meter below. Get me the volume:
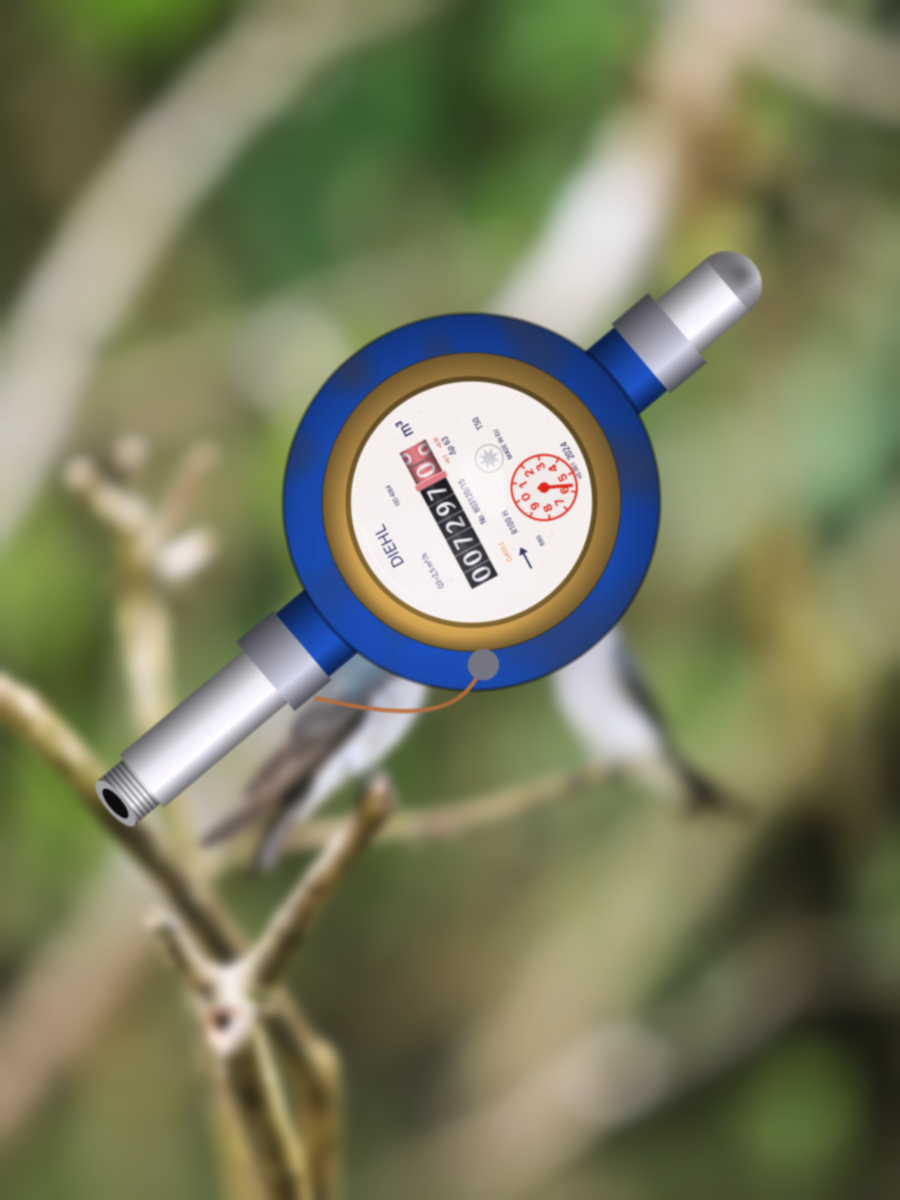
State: 7297.085 m³
